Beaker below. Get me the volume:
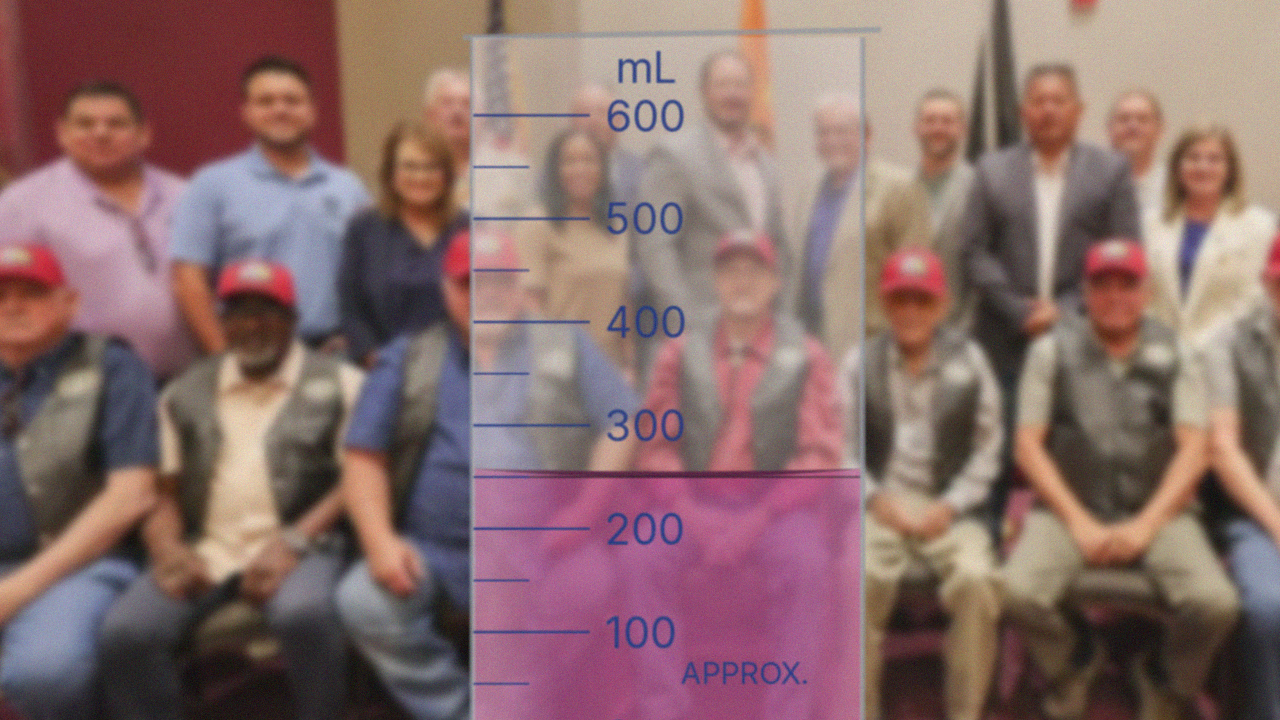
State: 250 mL
